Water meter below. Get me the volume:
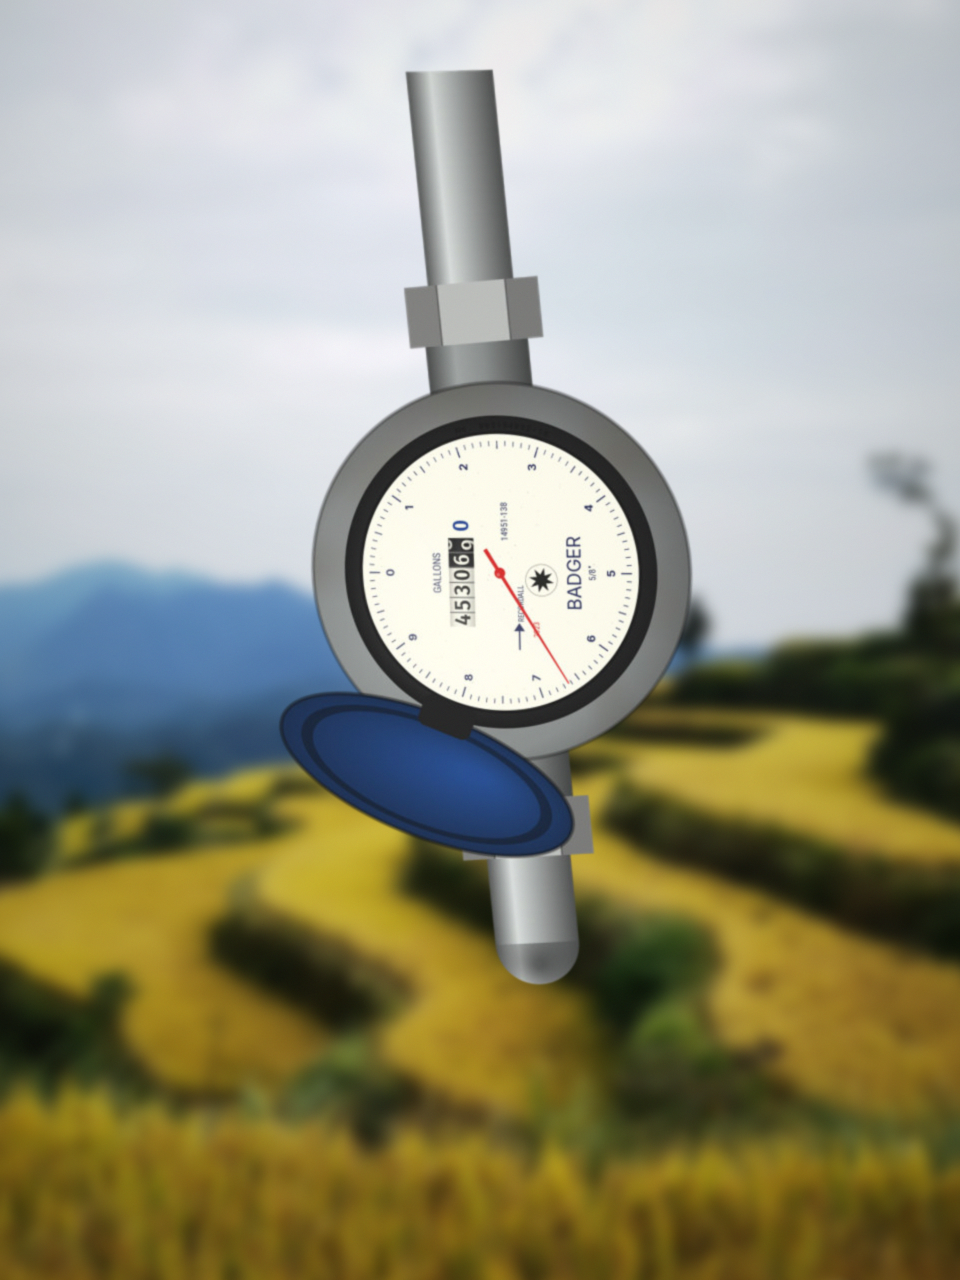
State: 4530686.6 gal
